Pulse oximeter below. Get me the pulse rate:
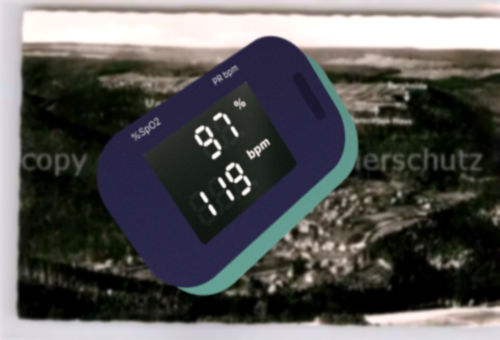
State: 119 bpm
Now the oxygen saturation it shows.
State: 97 %
